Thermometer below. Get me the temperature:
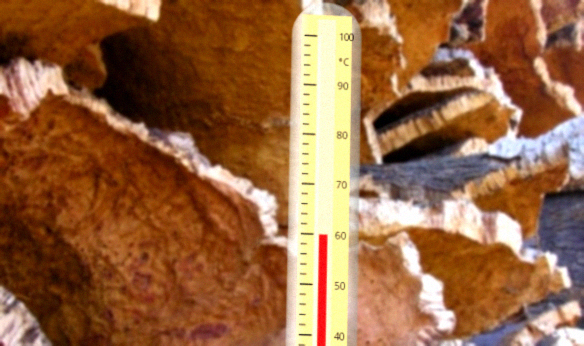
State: 60 °C
